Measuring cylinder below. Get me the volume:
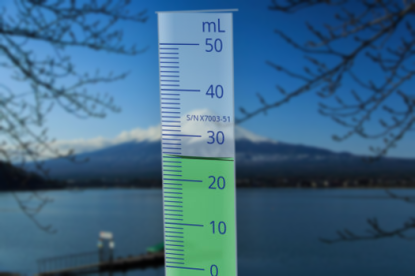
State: 25 mL
